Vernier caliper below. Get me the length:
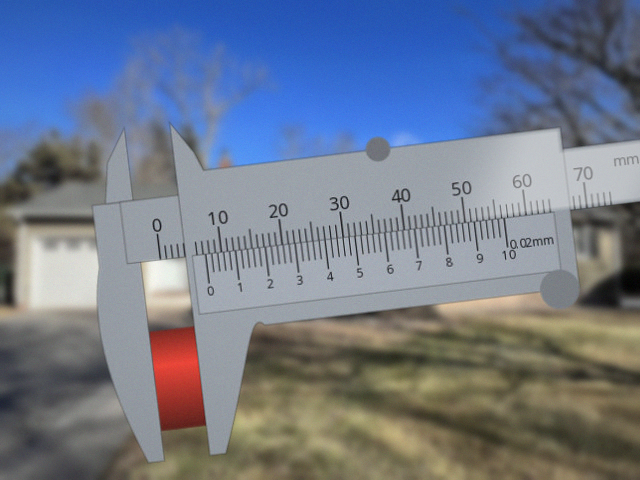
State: 7.4 mm
